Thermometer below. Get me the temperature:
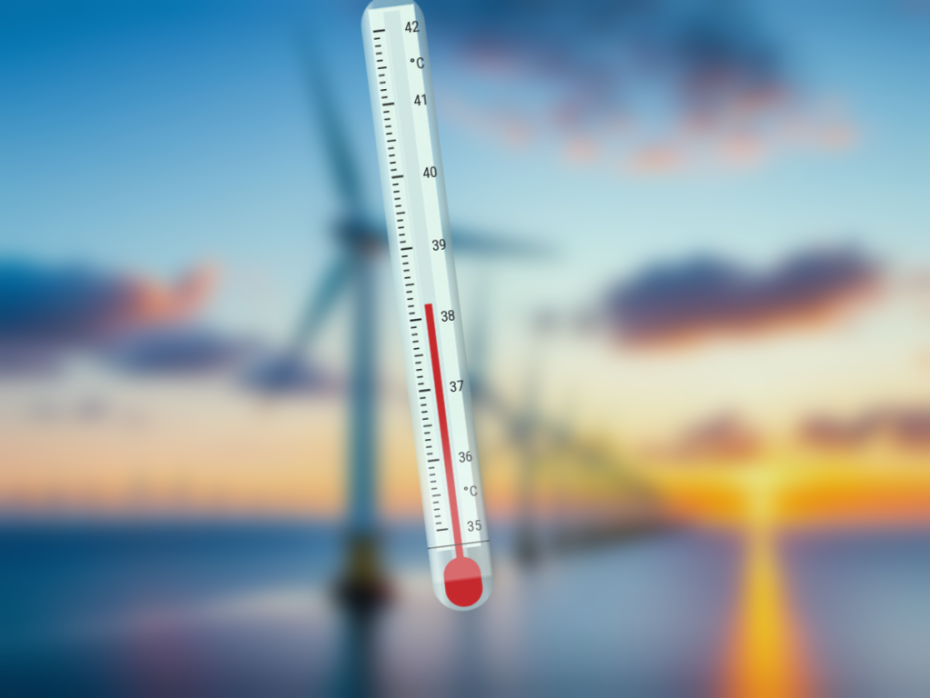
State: 38.2 °C
